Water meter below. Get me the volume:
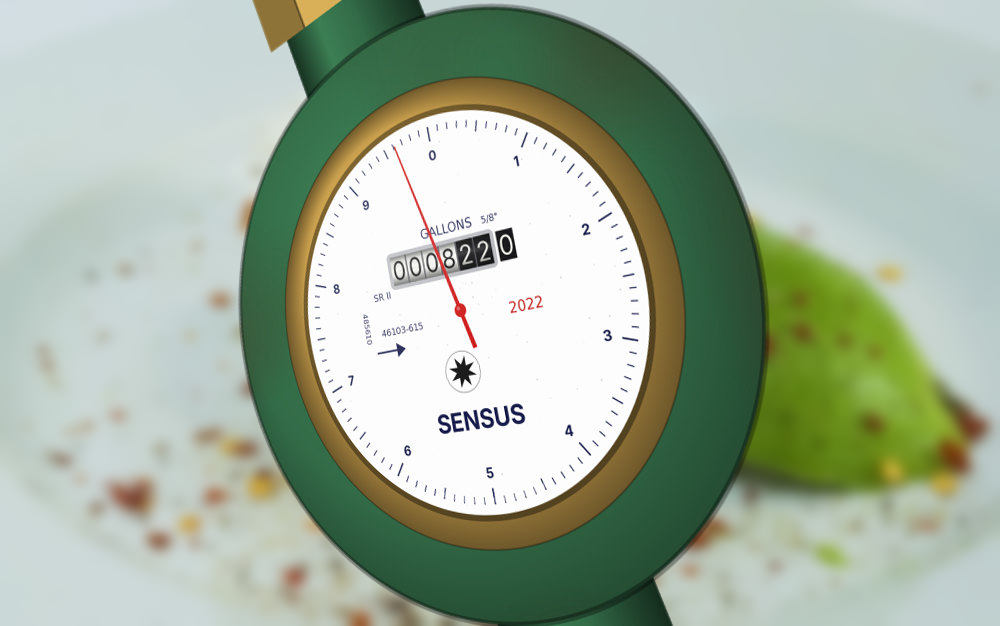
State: 8219.6 gal
